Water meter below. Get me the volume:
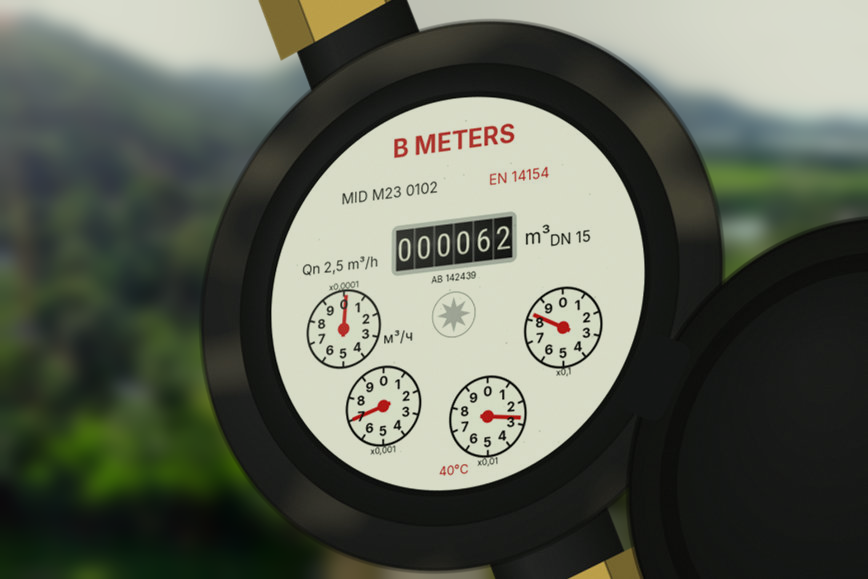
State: 62.8270 m³
